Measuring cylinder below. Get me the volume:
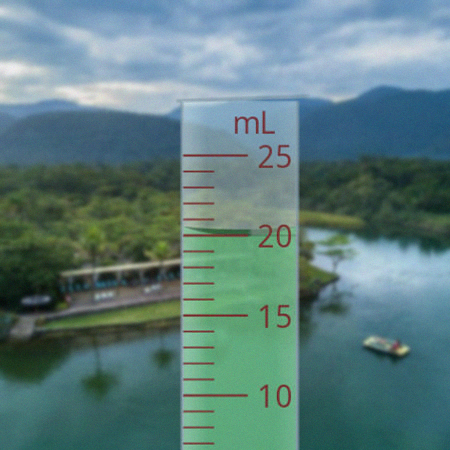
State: 20 mL
